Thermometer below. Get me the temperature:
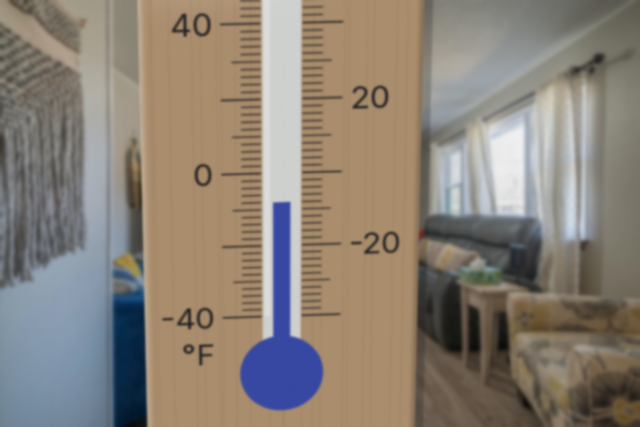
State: -8 °F
